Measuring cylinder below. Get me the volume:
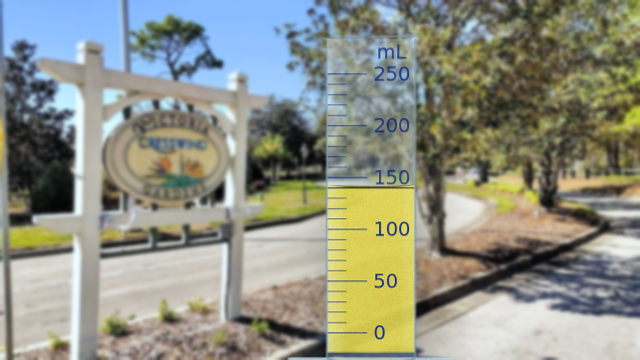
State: 140 mL
